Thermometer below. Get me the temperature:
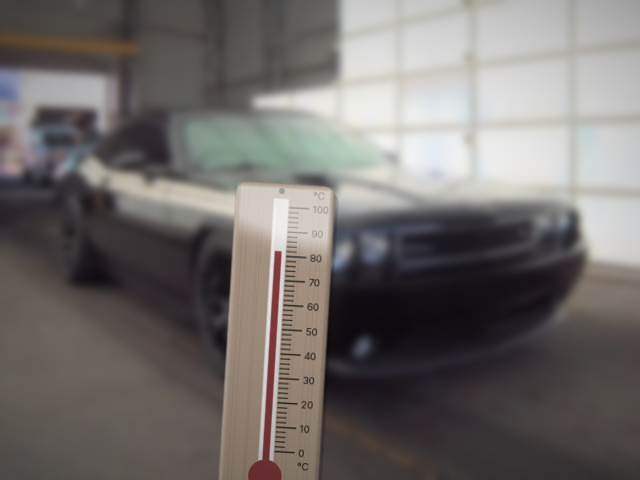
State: 82 °C
